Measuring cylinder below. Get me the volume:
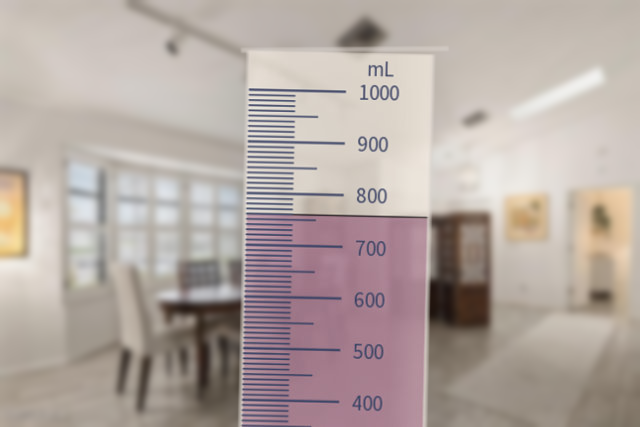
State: 760 mL
